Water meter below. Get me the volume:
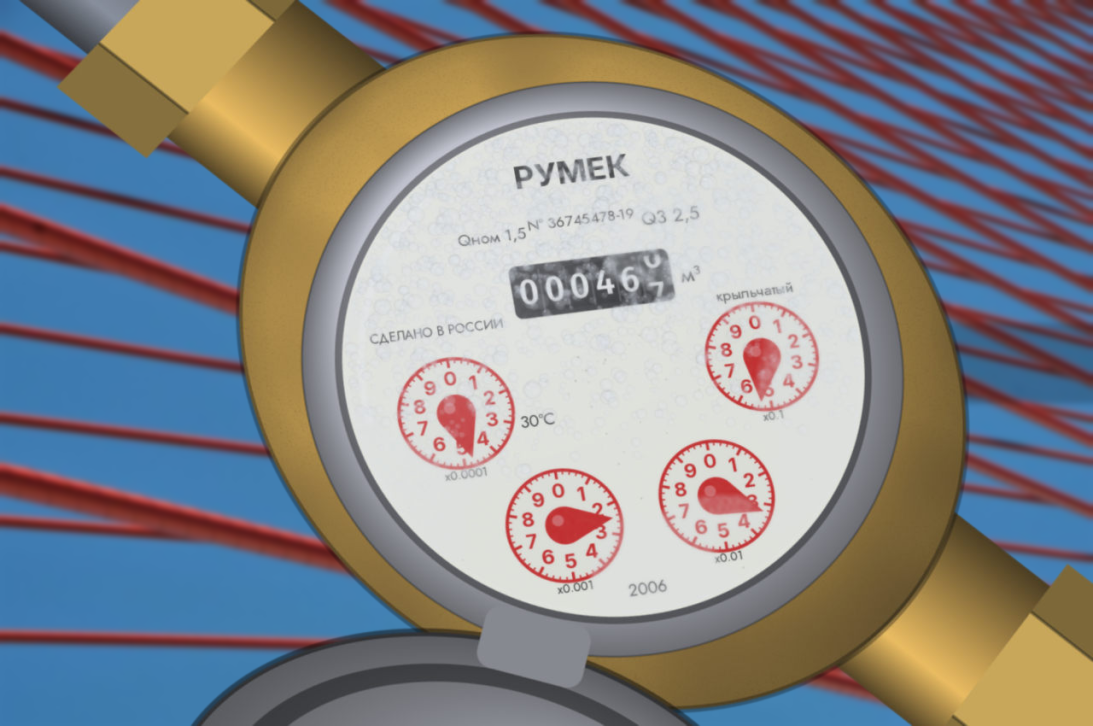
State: 466.5324 m³
